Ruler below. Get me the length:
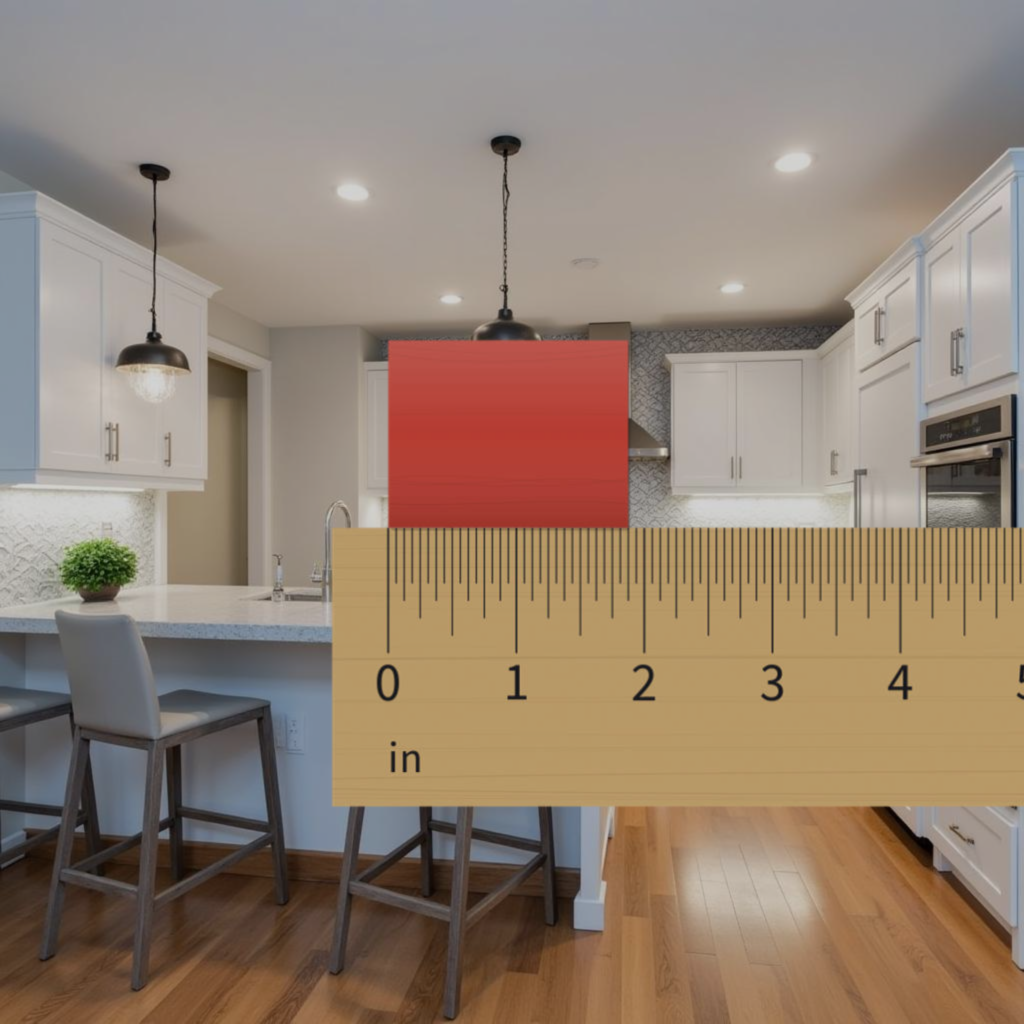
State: 1.875 in
